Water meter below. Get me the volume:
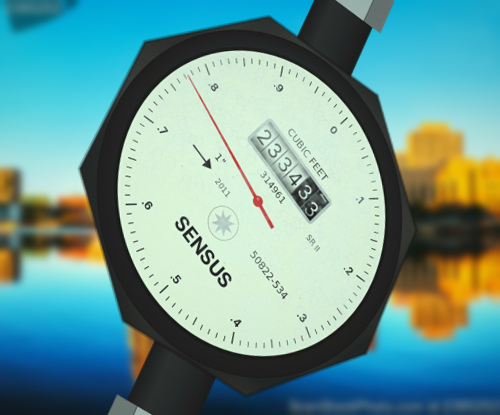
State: 233432.77 ft³
